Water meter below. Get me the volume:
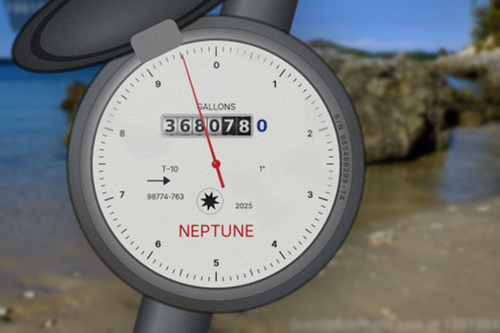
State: 3680779.5 gal
